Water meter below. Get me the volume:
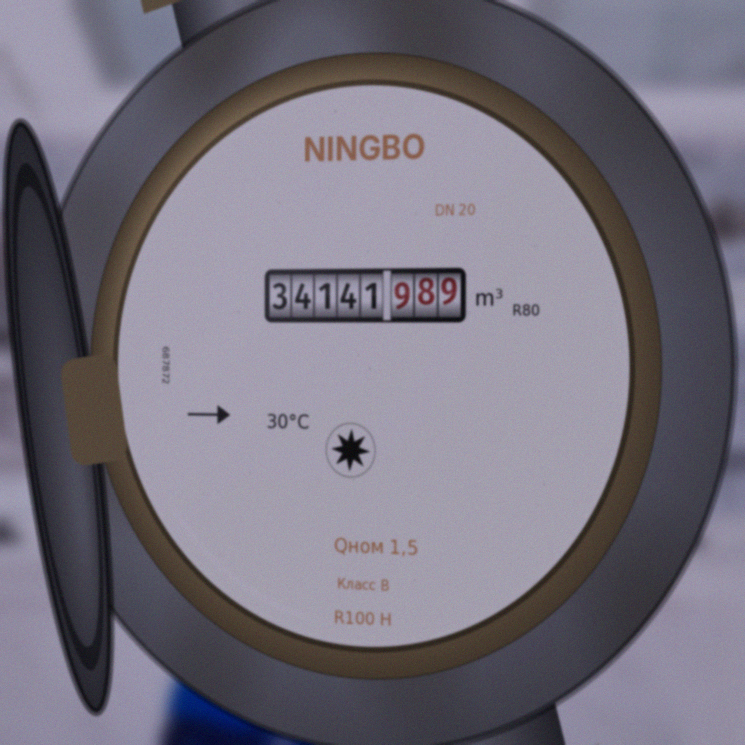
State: 34141.989 m³
